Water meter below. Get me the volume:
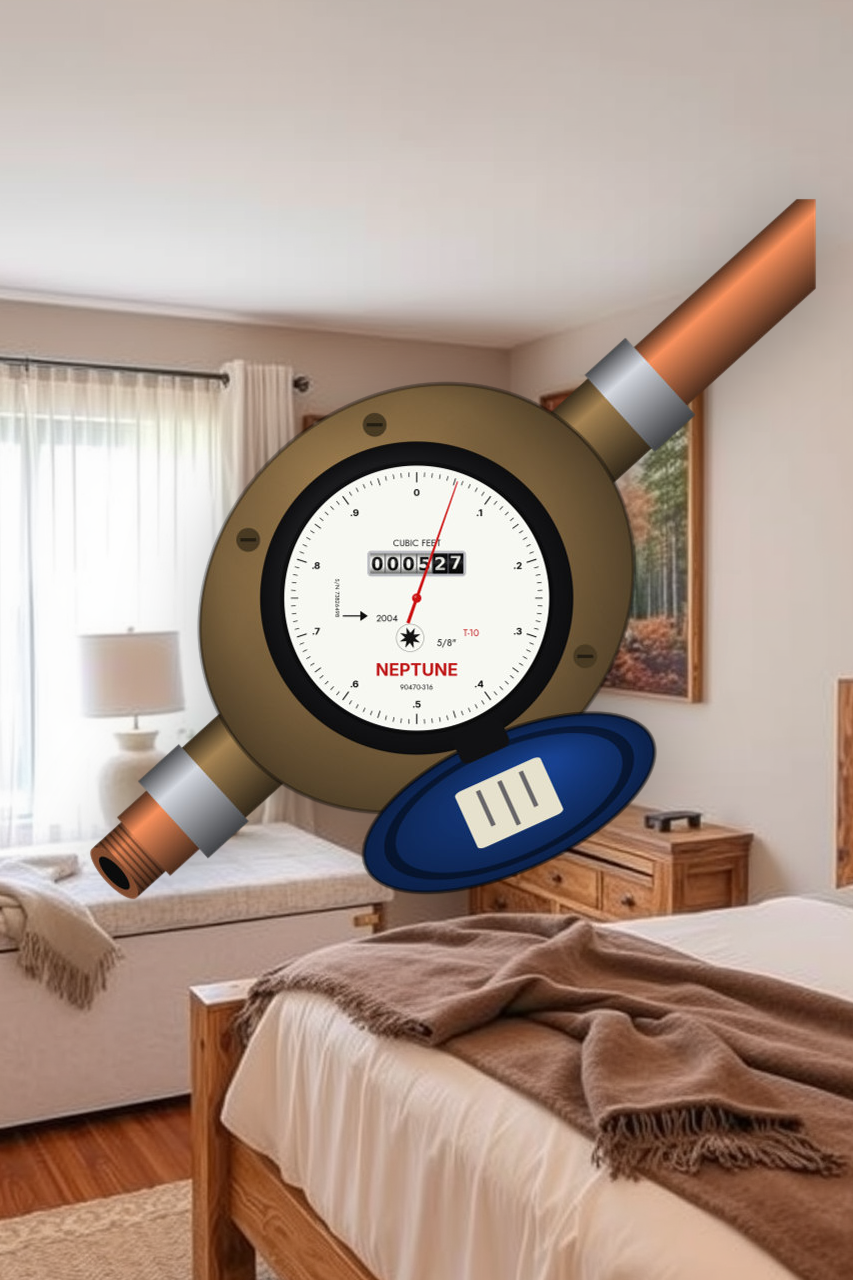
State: 527.05 ft³
